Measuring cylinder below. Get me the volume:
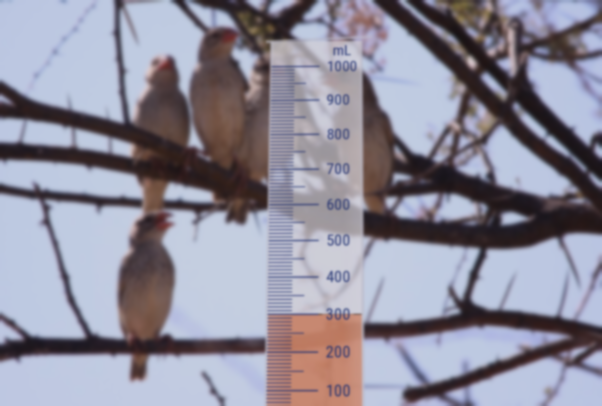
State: 300 mL
